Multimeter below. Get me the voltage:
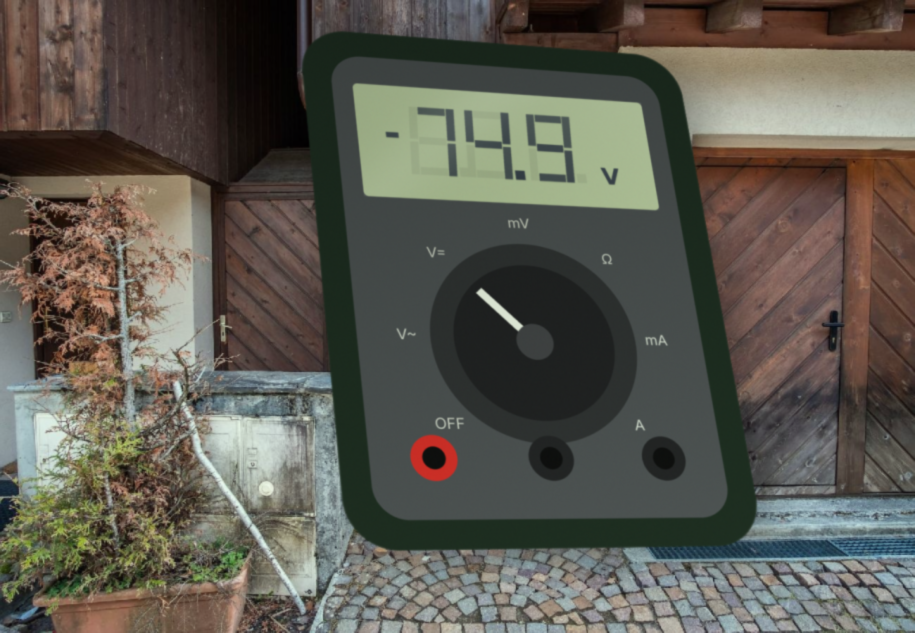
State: -74.9 V
